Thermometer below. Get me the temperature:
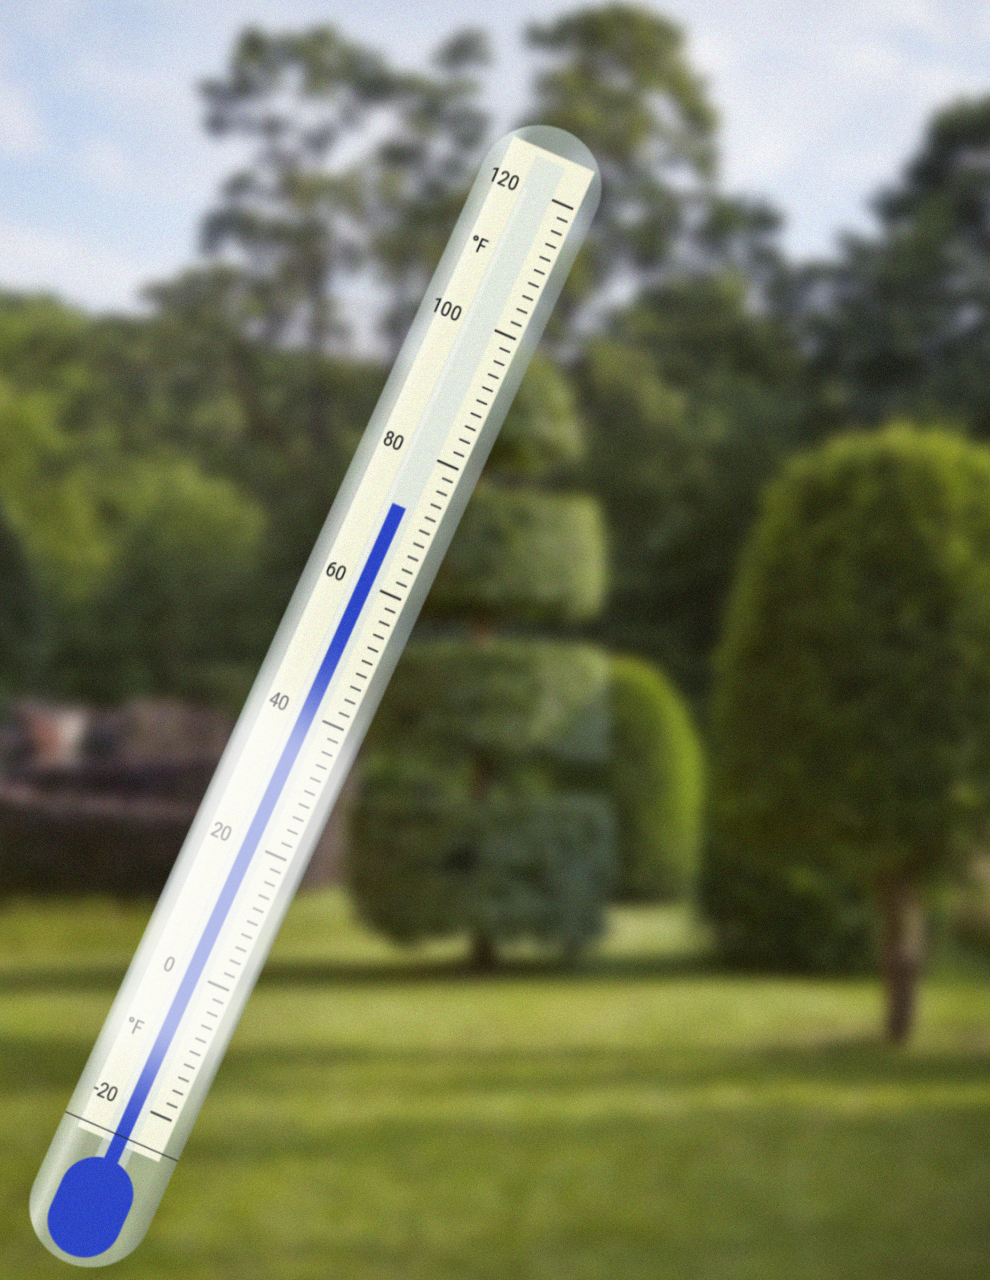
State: 72 °F
